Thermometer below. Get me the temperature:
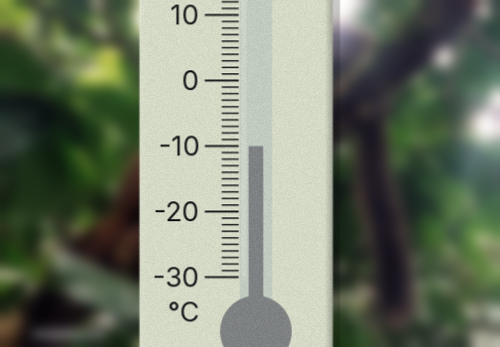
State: -10 °C
